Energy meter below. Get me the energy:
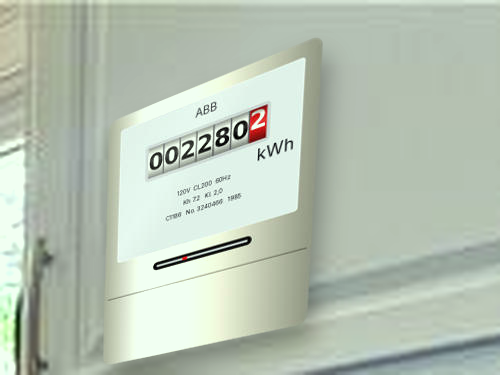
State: 2280.2 kWh
